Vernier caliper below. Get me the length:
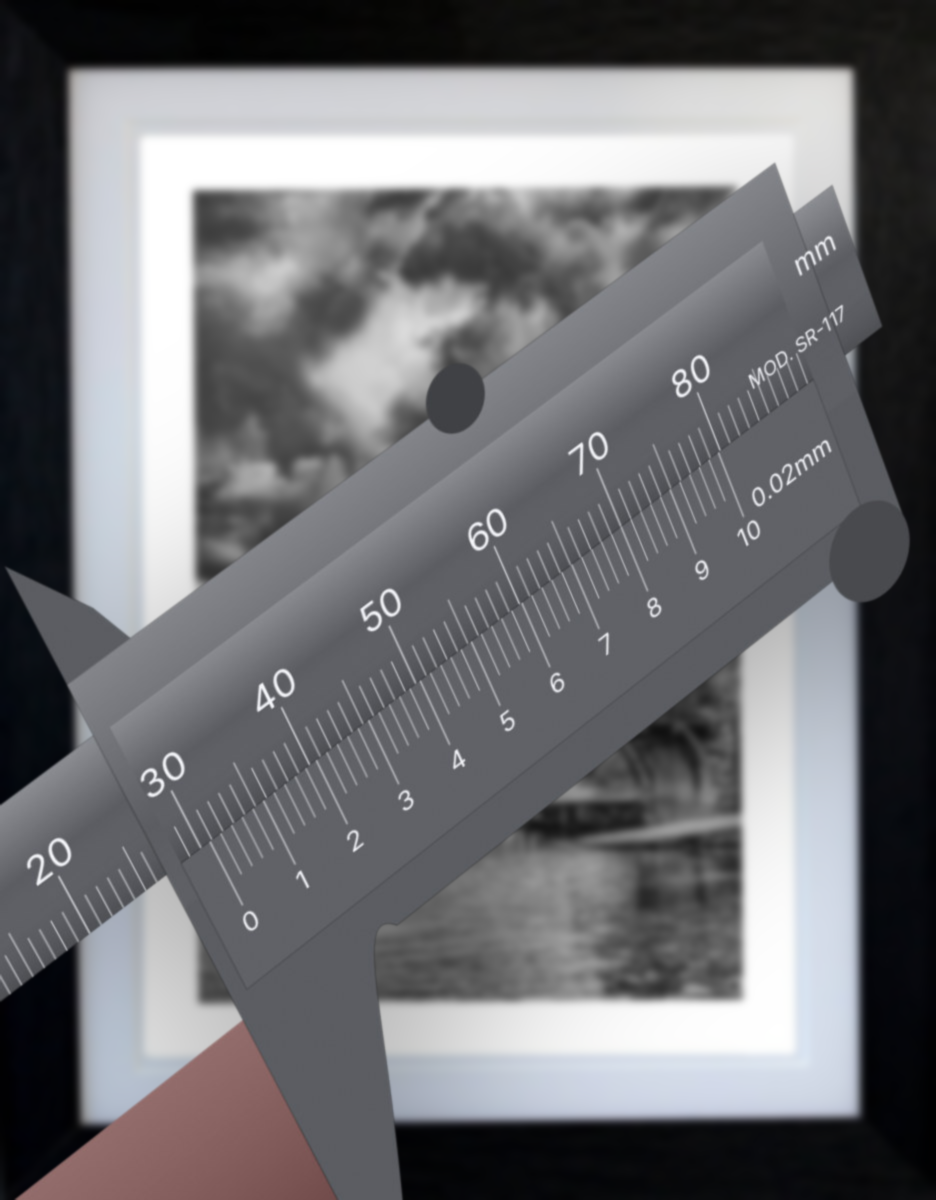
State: 30.8 mm
